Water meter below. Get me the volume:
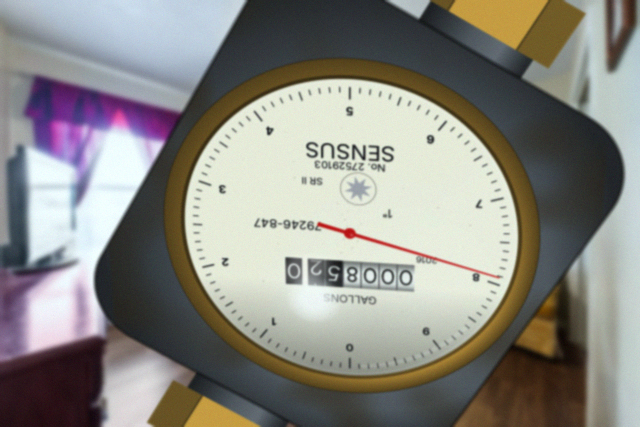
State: 8517.9 gal
